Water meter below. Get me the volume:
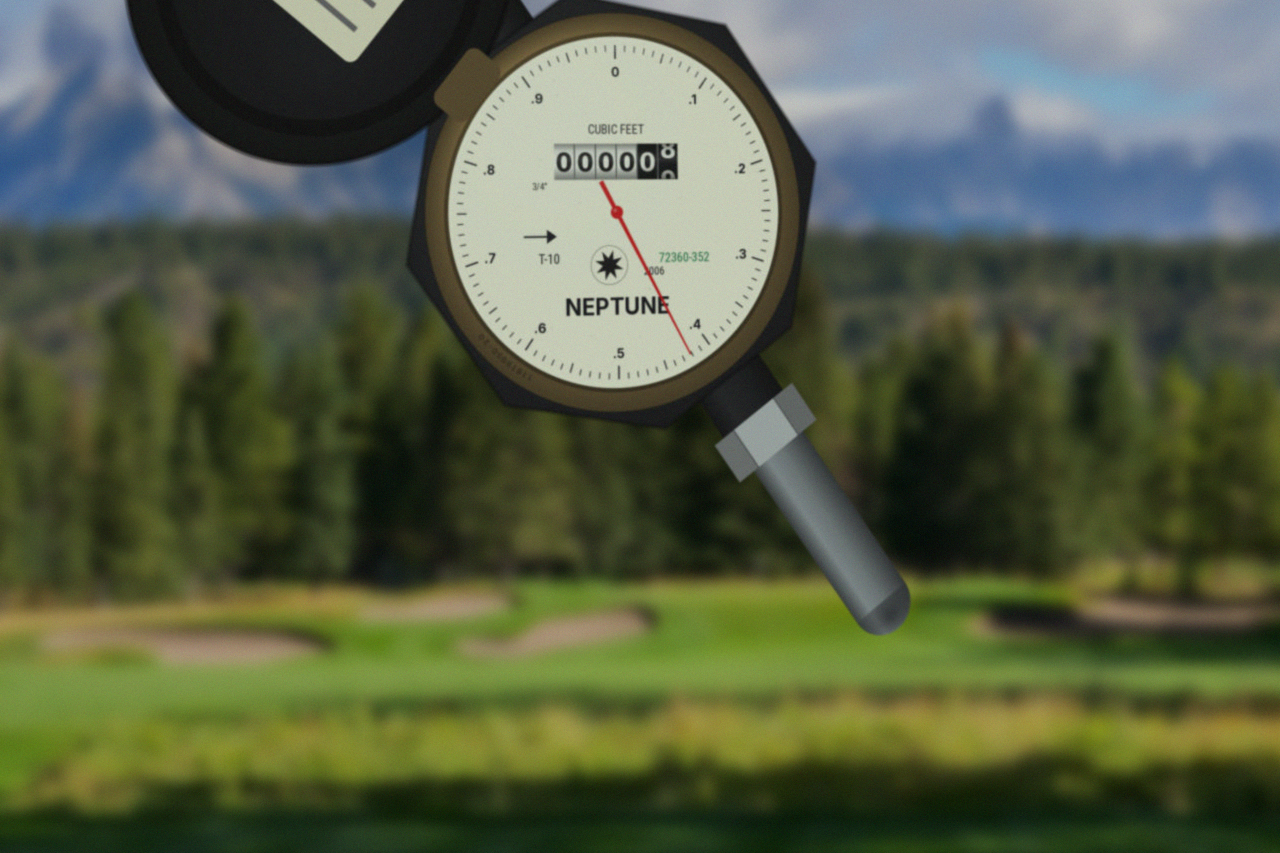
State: 8.42 ft³
